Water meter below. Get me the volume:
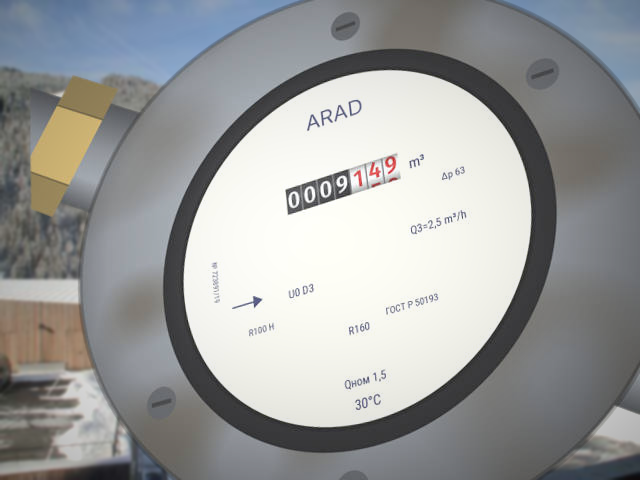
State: 9.149 m³
